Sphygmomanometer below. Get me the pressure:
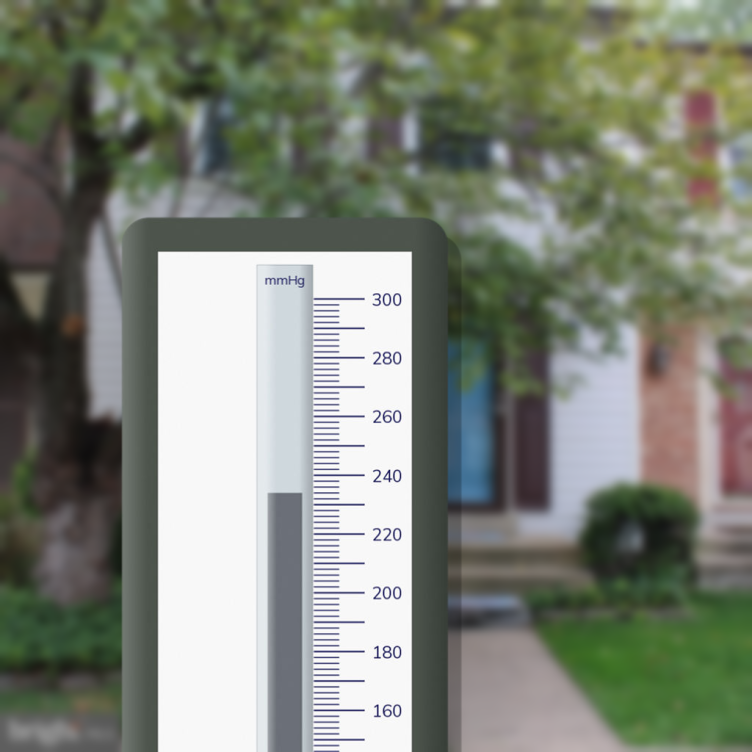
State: 234 mmHg
